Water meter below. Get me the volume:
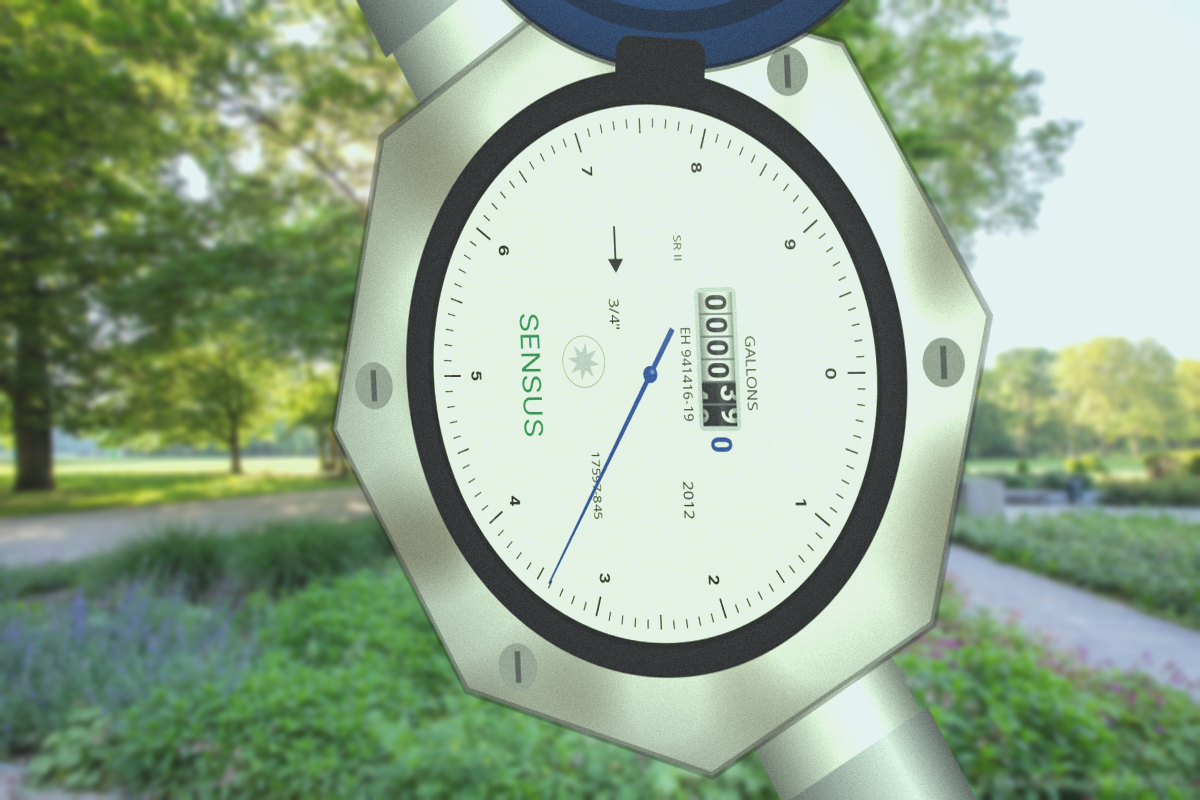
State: 393.4 gal
